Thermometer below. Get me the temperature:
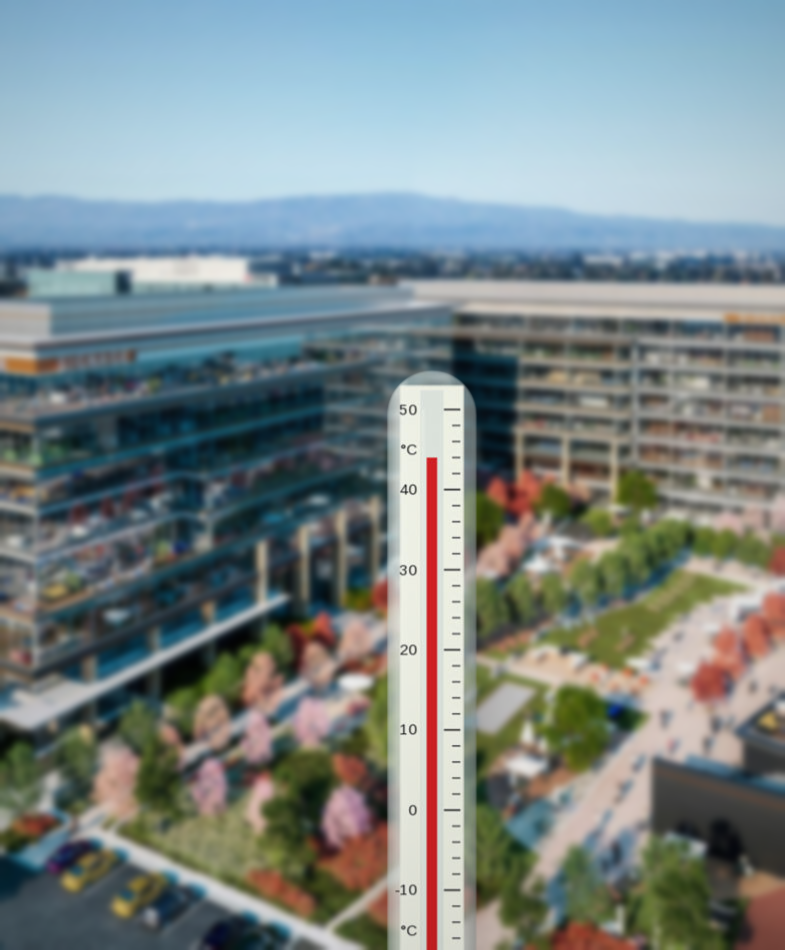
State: 44 °C
